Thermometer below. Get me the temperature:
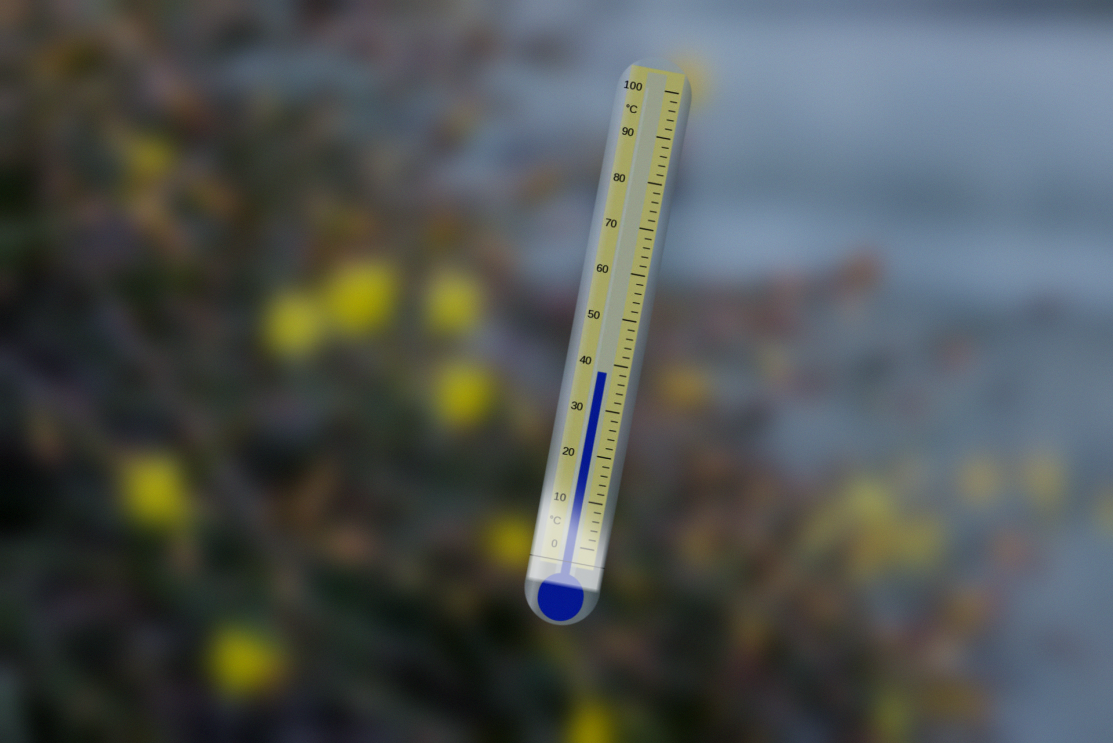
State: 38 °C
